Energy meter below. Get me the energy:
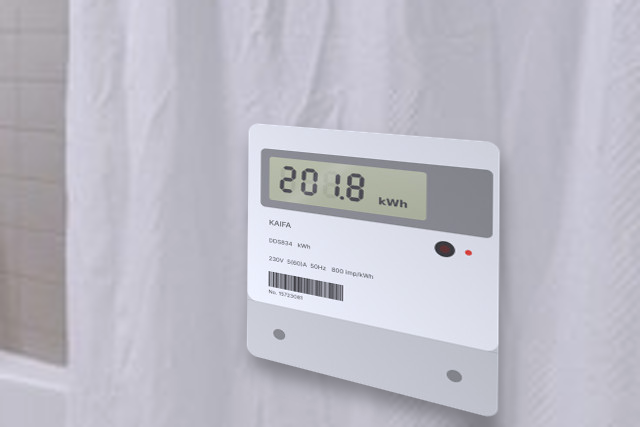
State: 201.8 kWh
